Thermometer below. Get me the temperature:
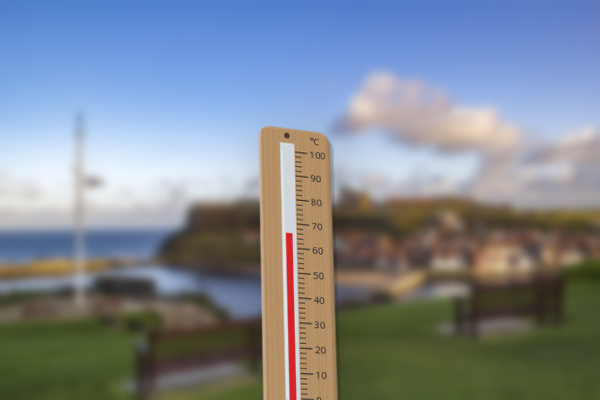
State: 66 °C
